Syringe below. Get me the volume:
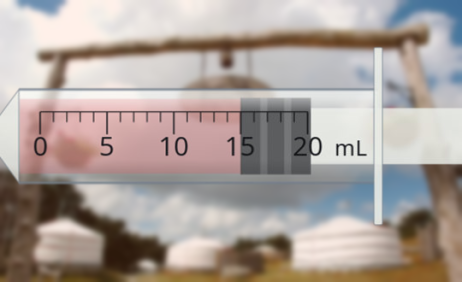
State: 15 mL
